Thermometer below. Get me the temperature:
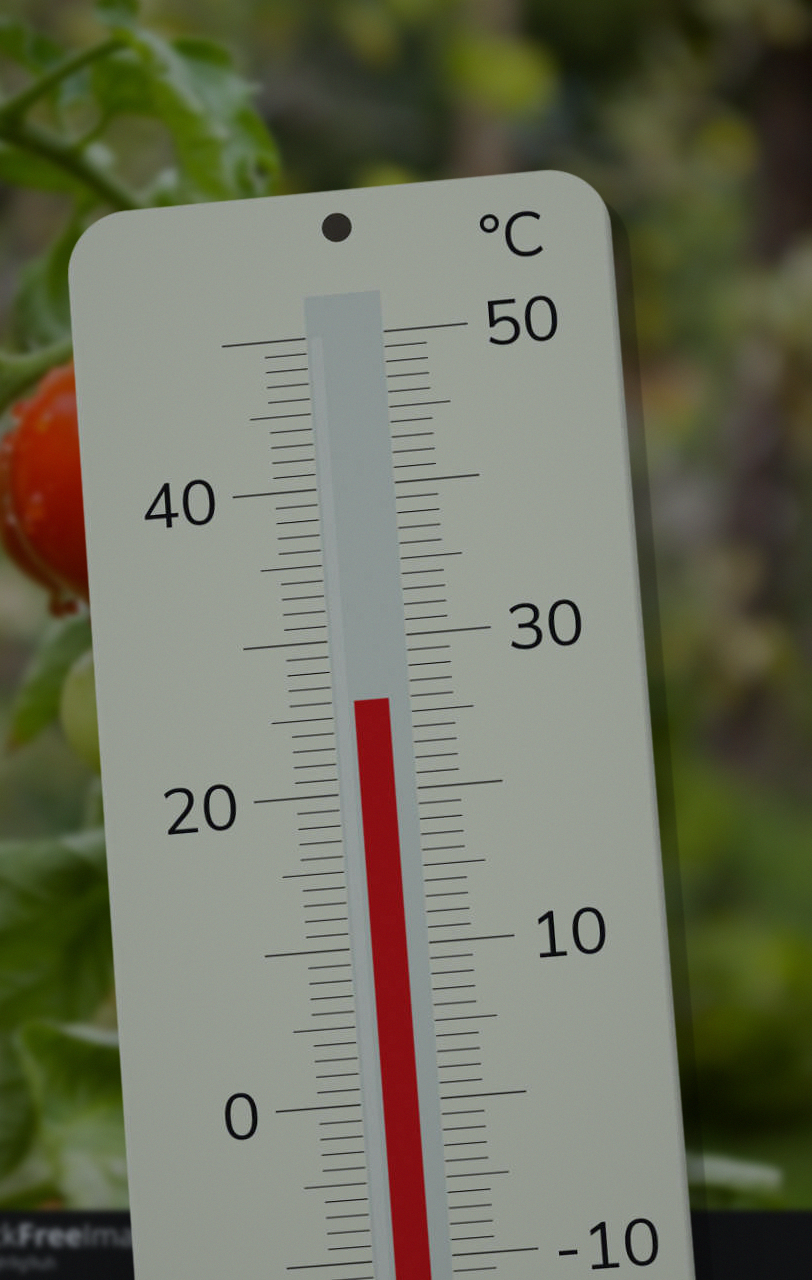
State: 26 °C
